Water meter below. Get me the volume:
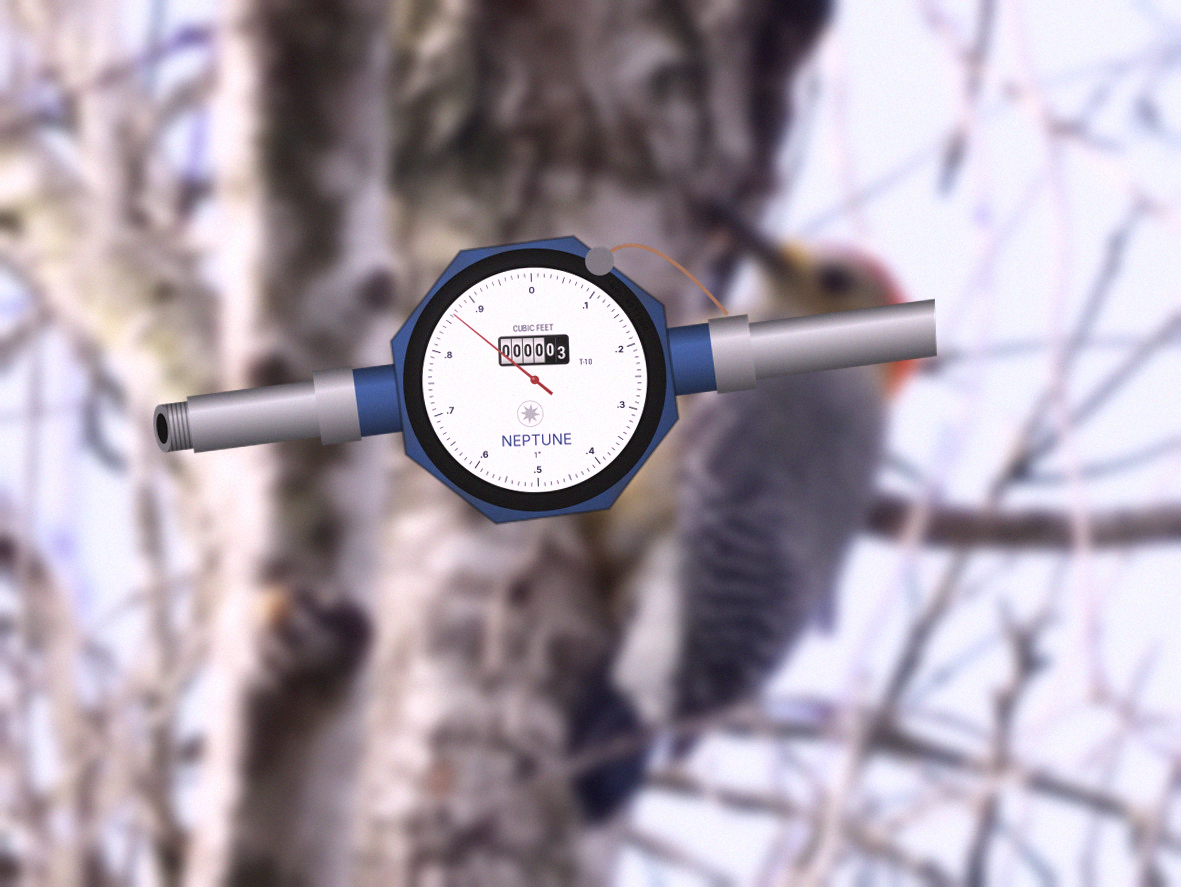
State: 2.86 ft³
